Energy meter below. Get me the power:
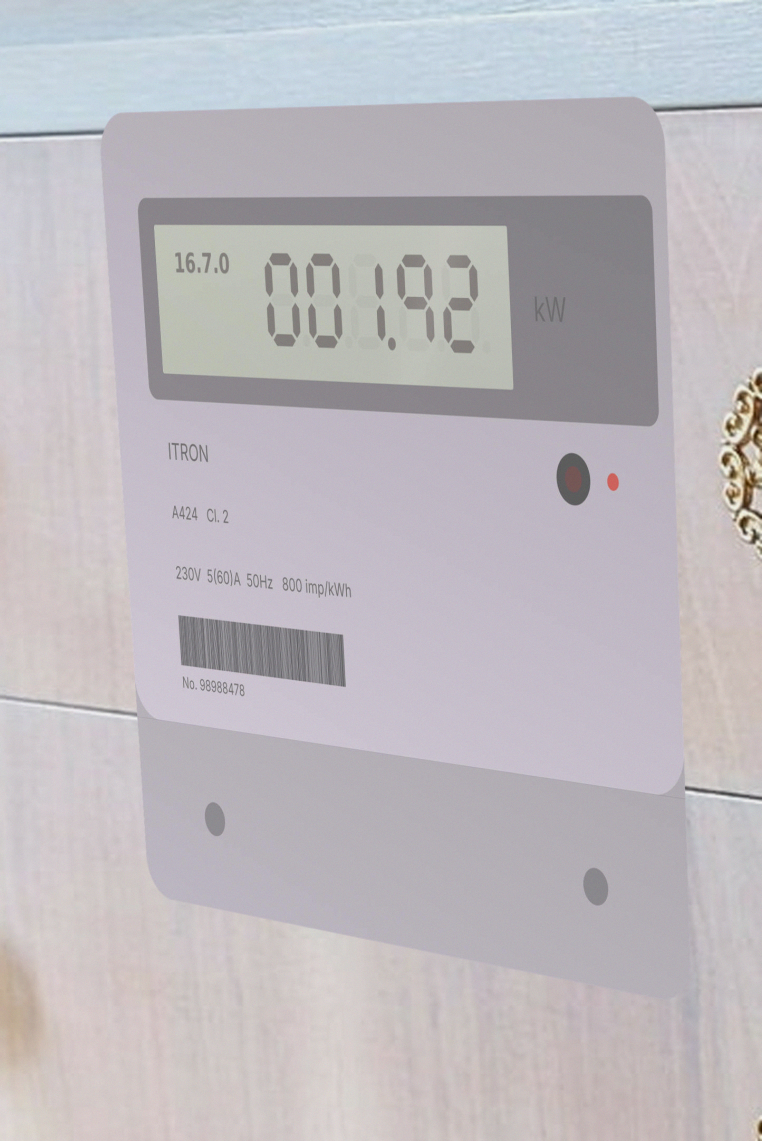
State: 1.92 kW
